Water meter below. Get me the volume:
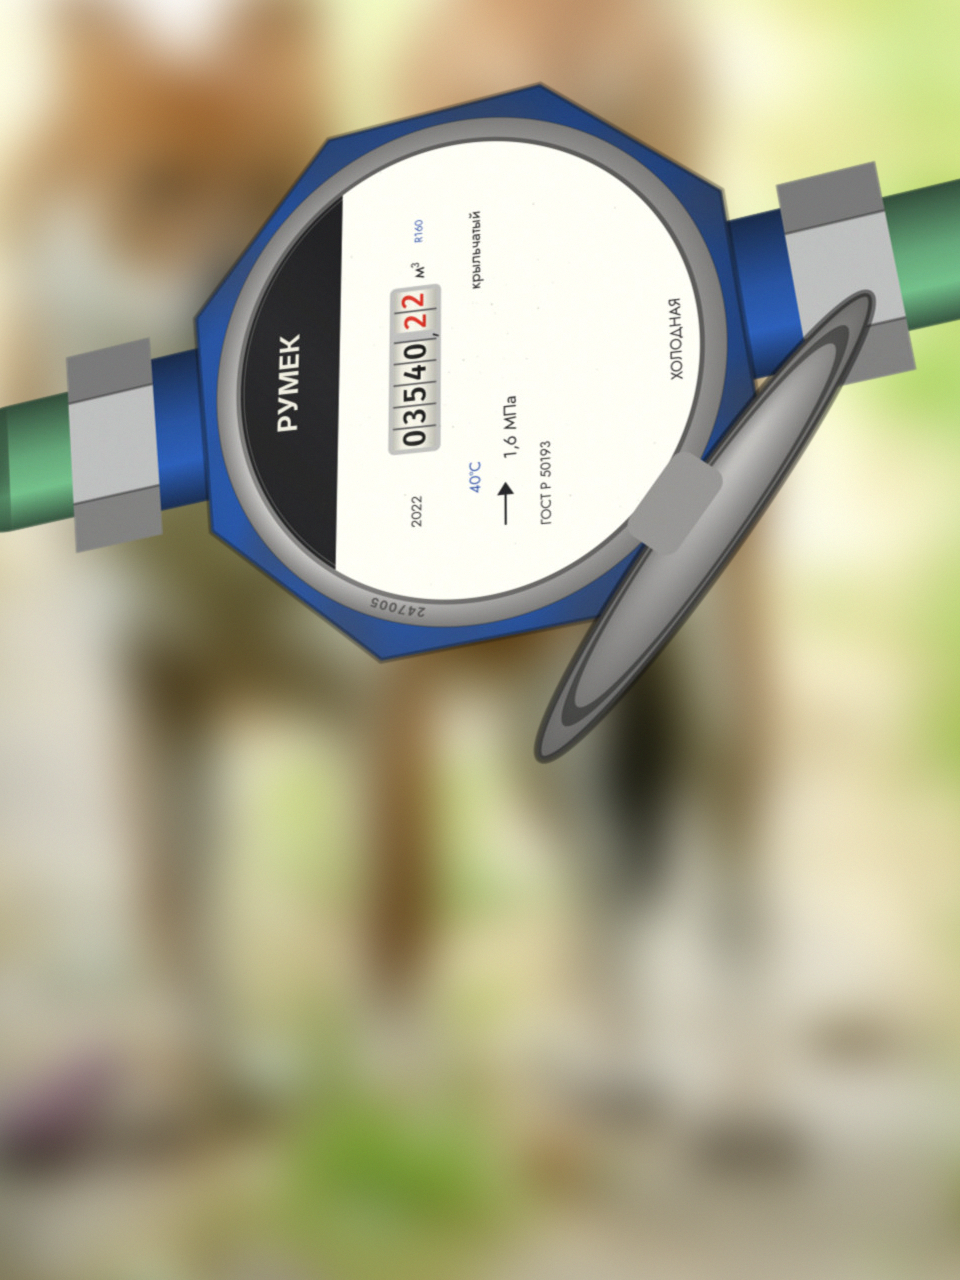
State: 3540.22 m³
